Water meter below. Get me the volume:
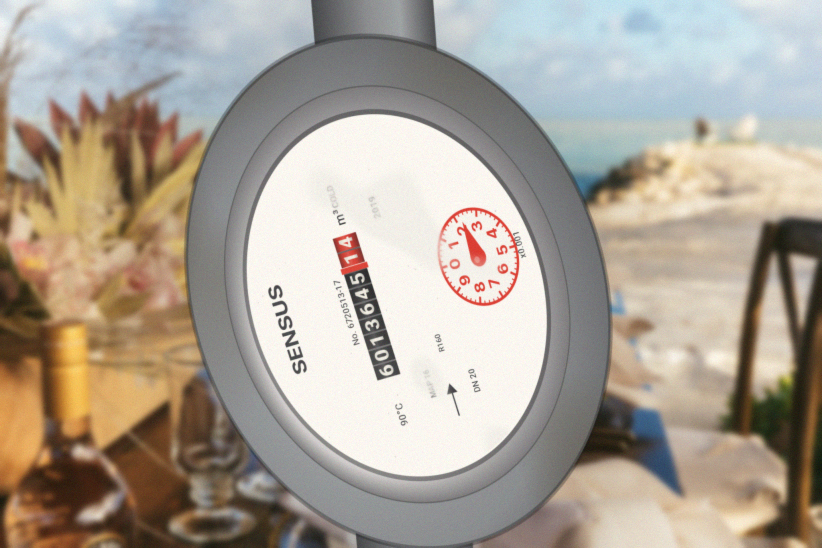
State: 6013645.142 m³
